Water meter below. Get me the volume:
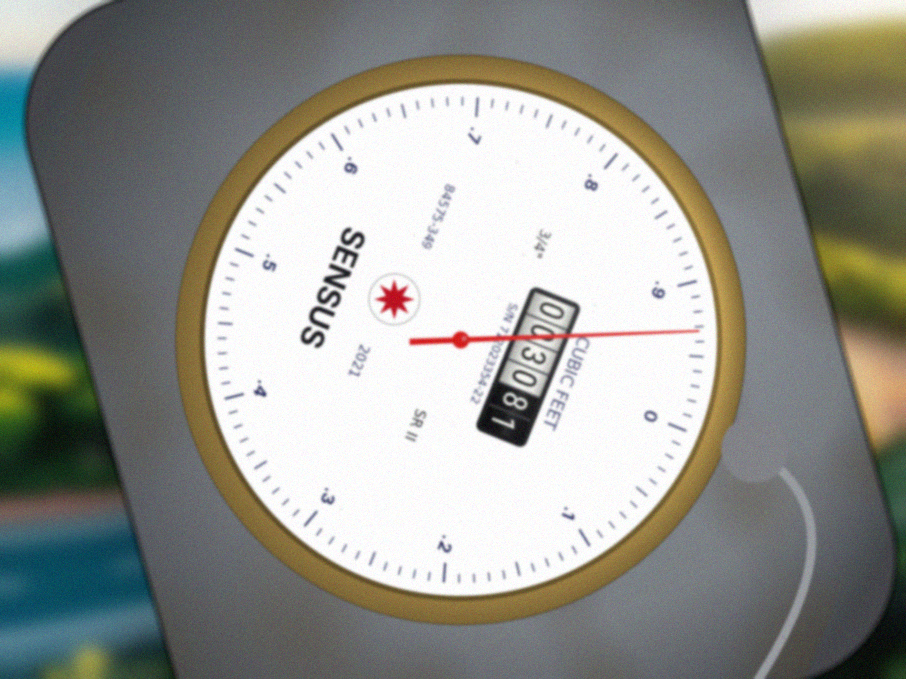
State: 3080.93 ft³
